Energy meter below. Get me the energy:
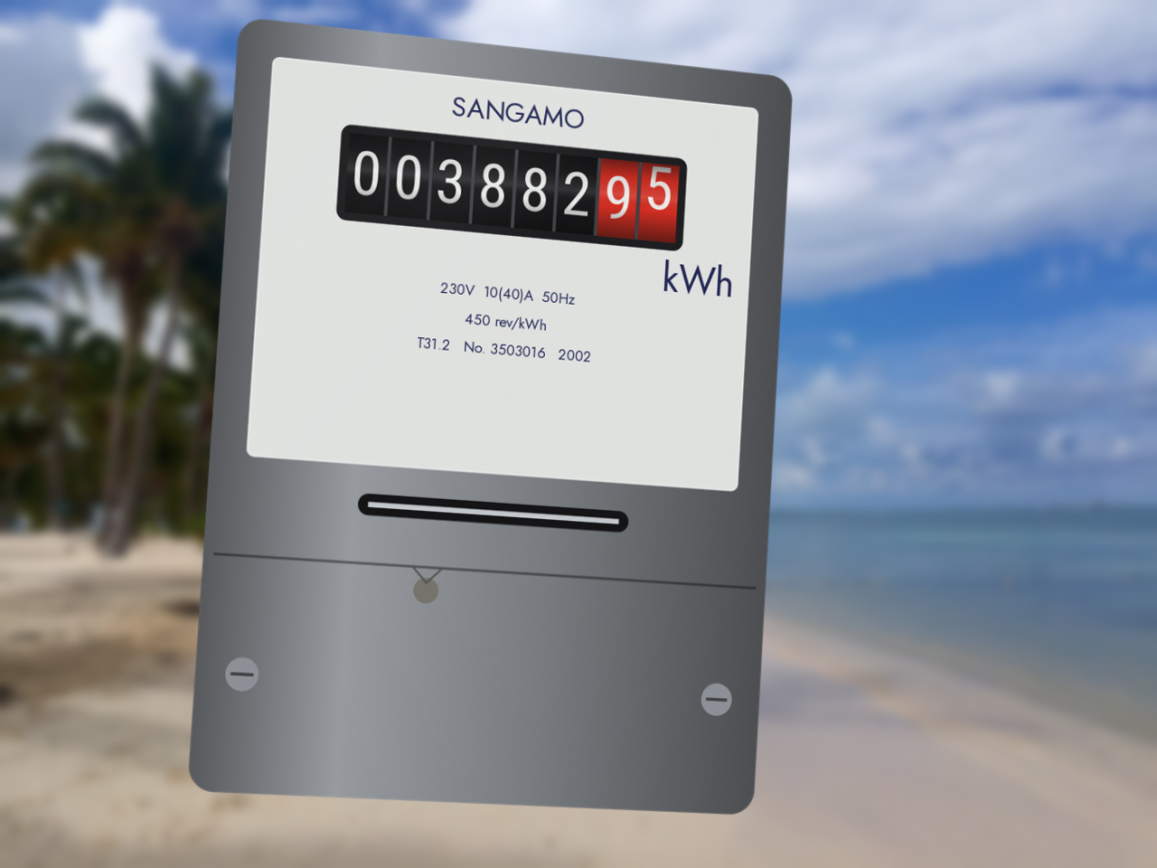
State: 3882.95 kWh
